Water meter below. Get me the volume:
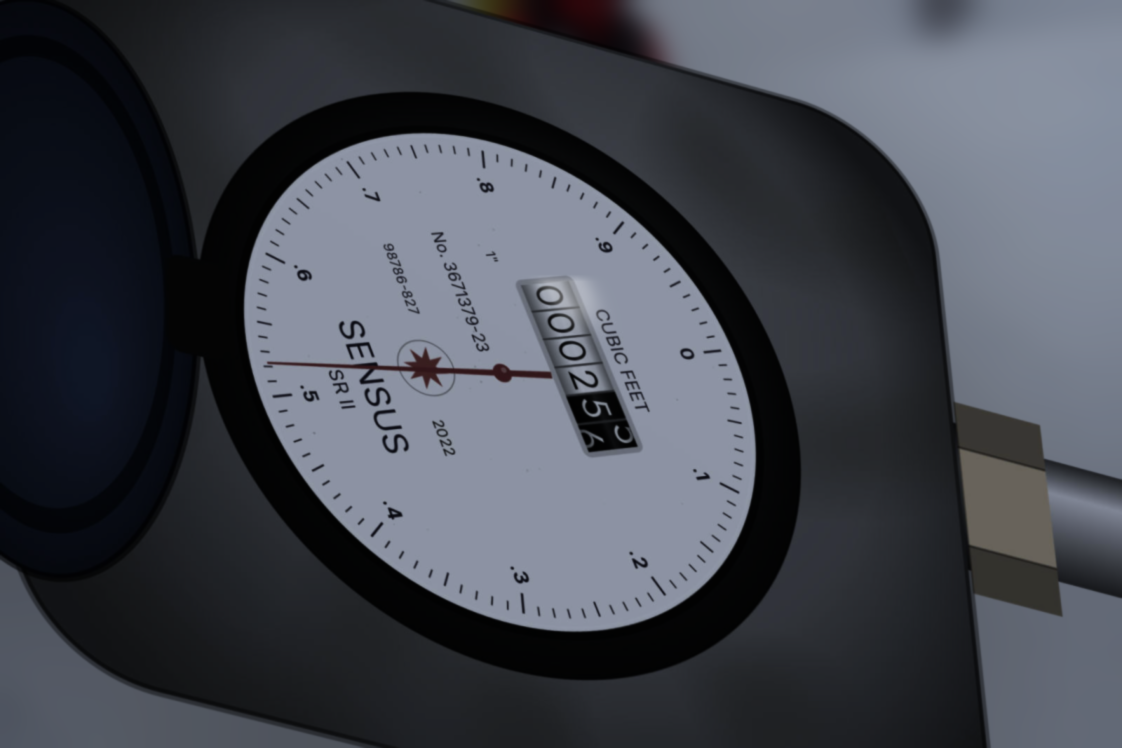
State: 255.52 ft³
